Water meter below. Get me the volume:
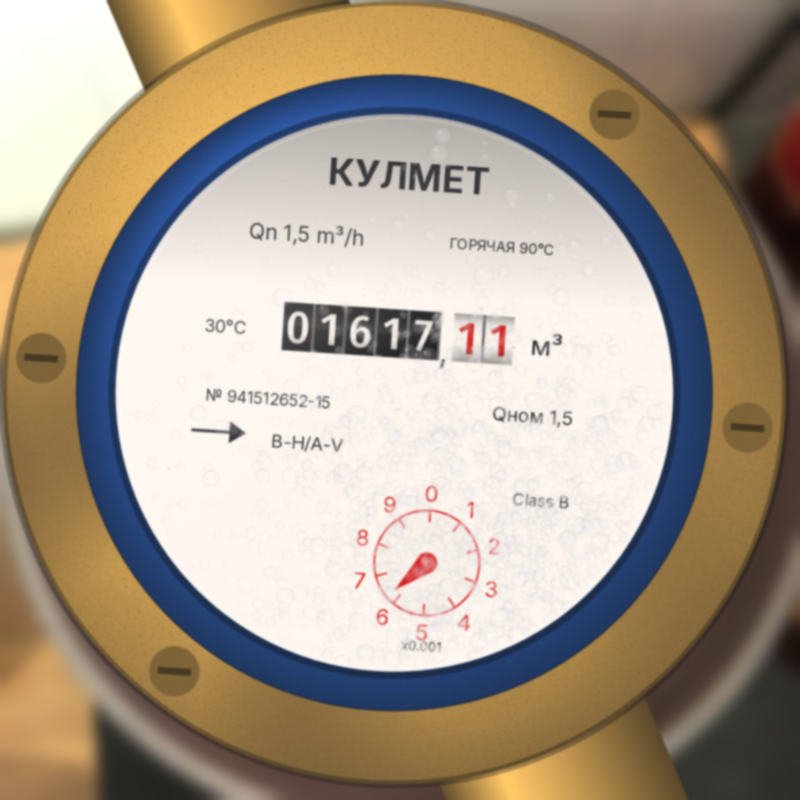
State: 1617.116 m³
